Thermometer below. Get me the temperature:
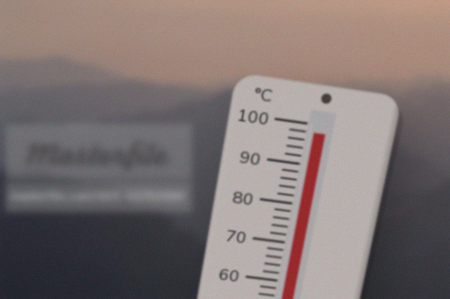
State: 98 °C
